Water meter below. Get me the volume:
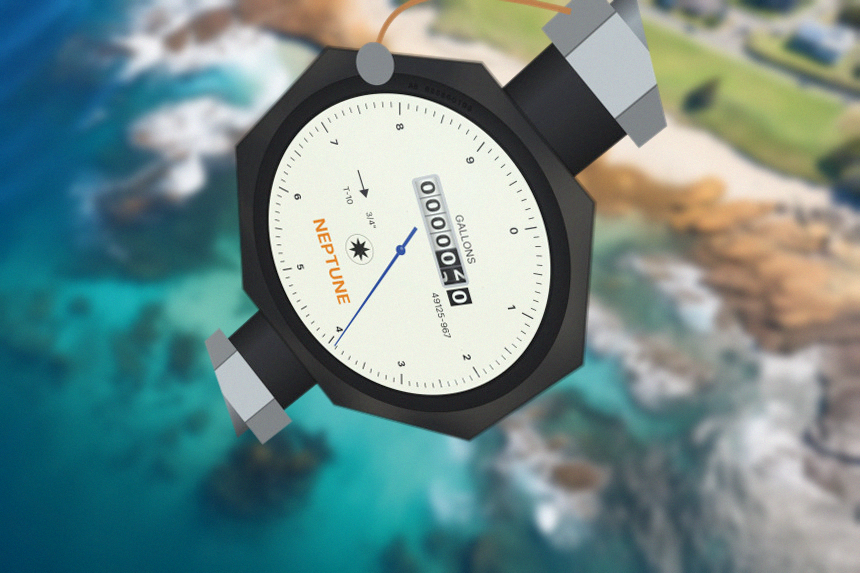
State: 23.9 gal
